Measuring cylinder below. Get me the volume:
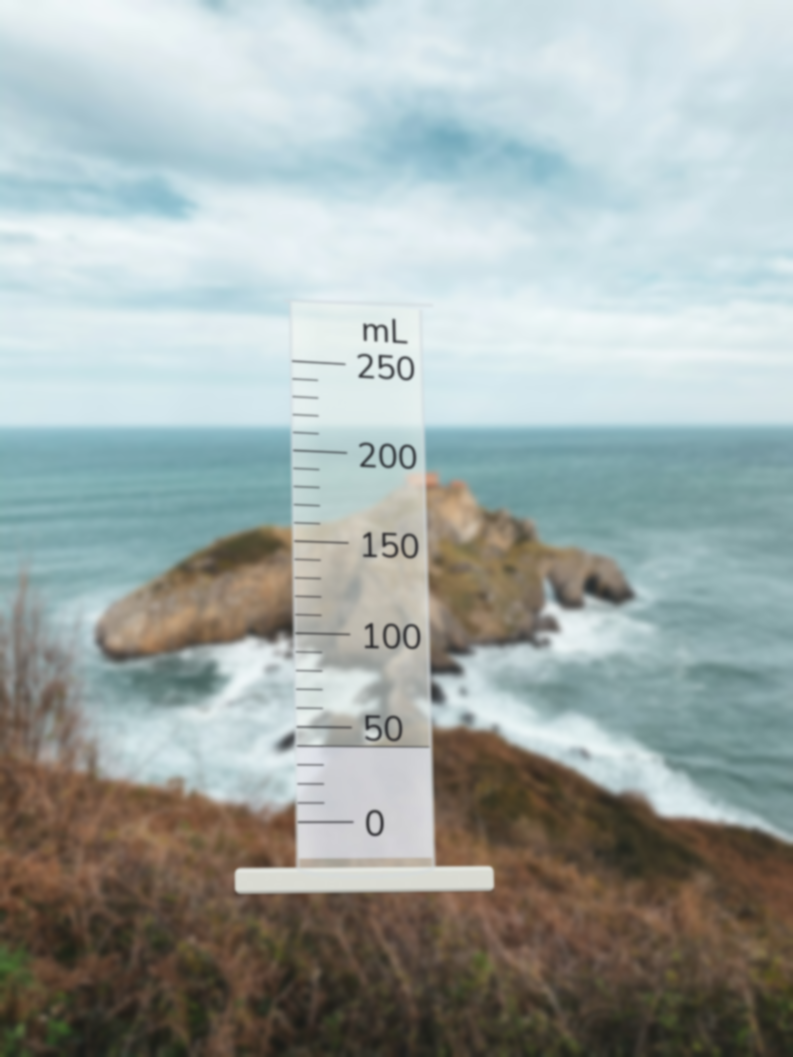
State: 40 mL
